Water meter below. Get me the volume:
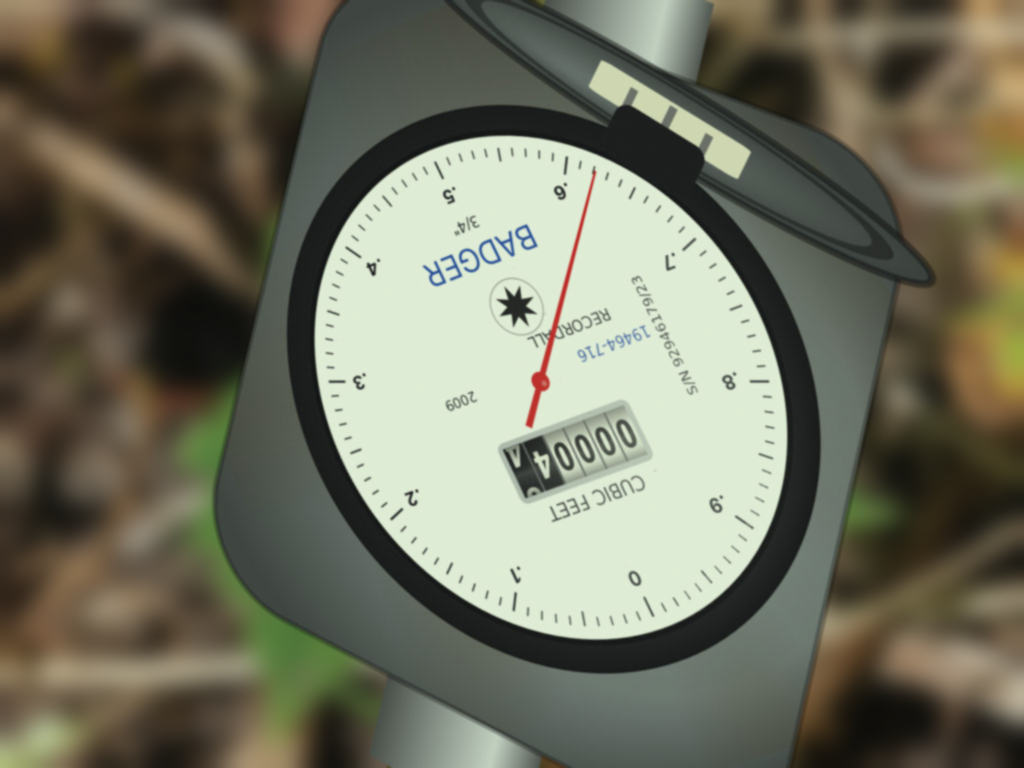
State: 43.62 ft³
